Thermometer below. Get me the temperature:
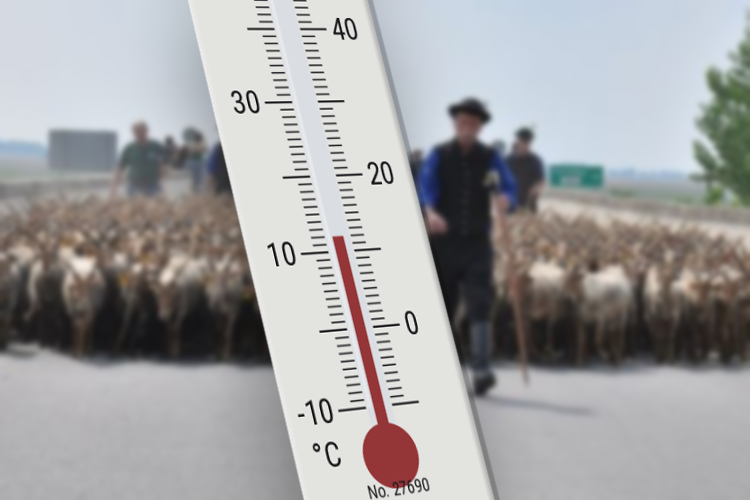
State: 12 °C
